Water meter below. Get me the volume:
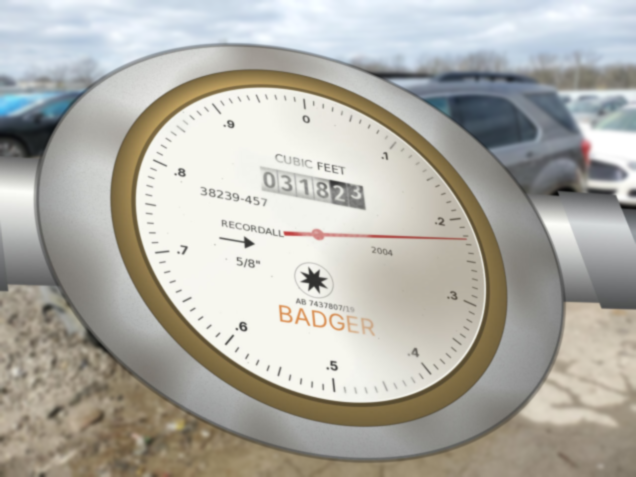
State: 31823.22 ft³
